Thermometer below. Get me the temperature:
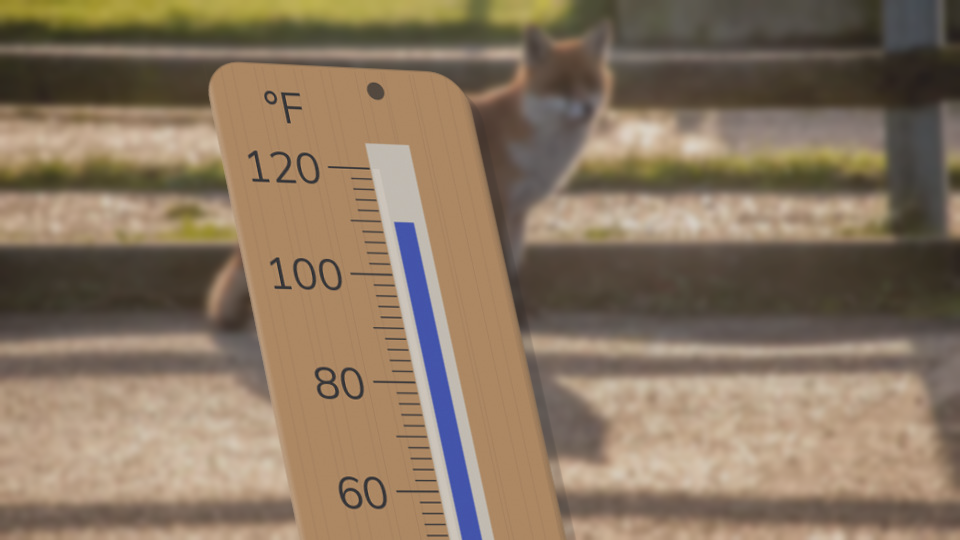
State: 110 °F
